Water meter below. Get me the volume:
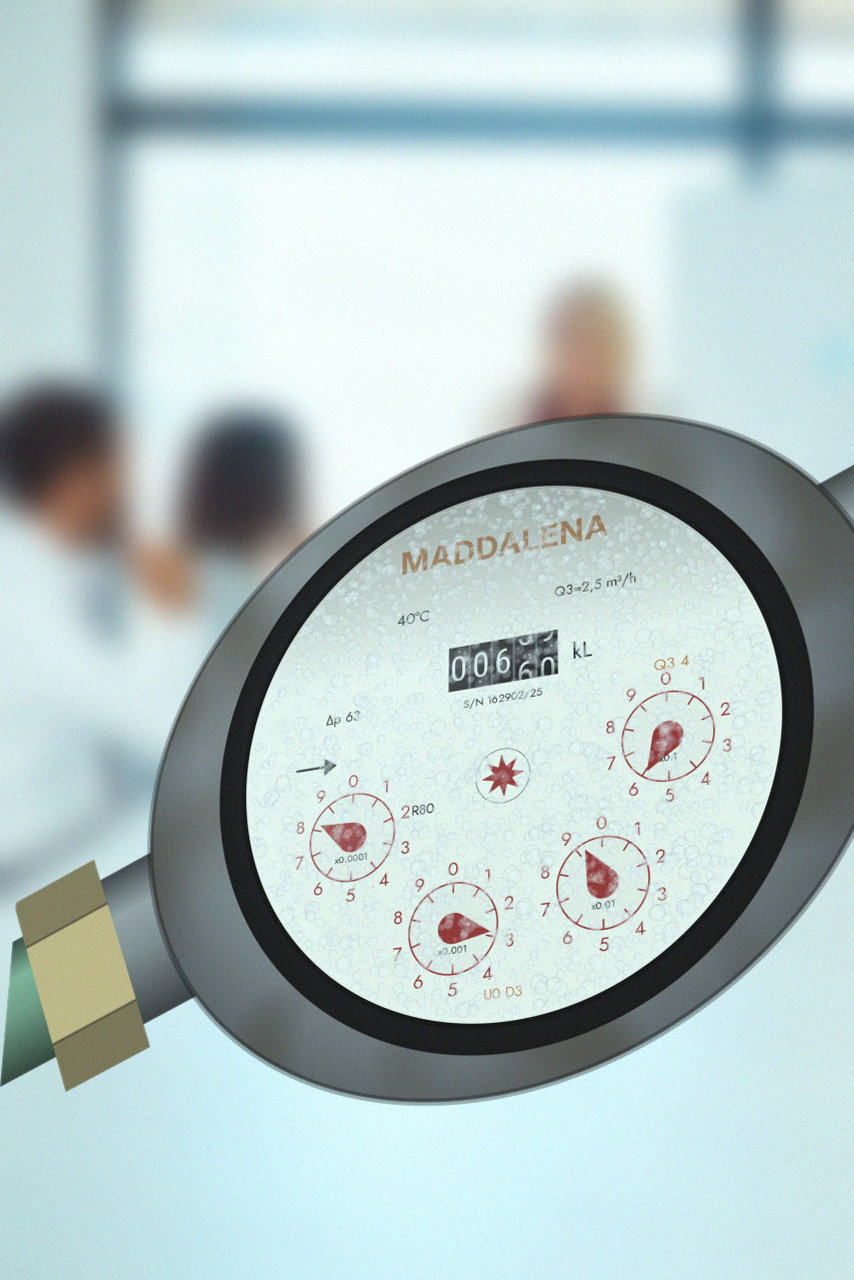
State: 659.5928 kL
